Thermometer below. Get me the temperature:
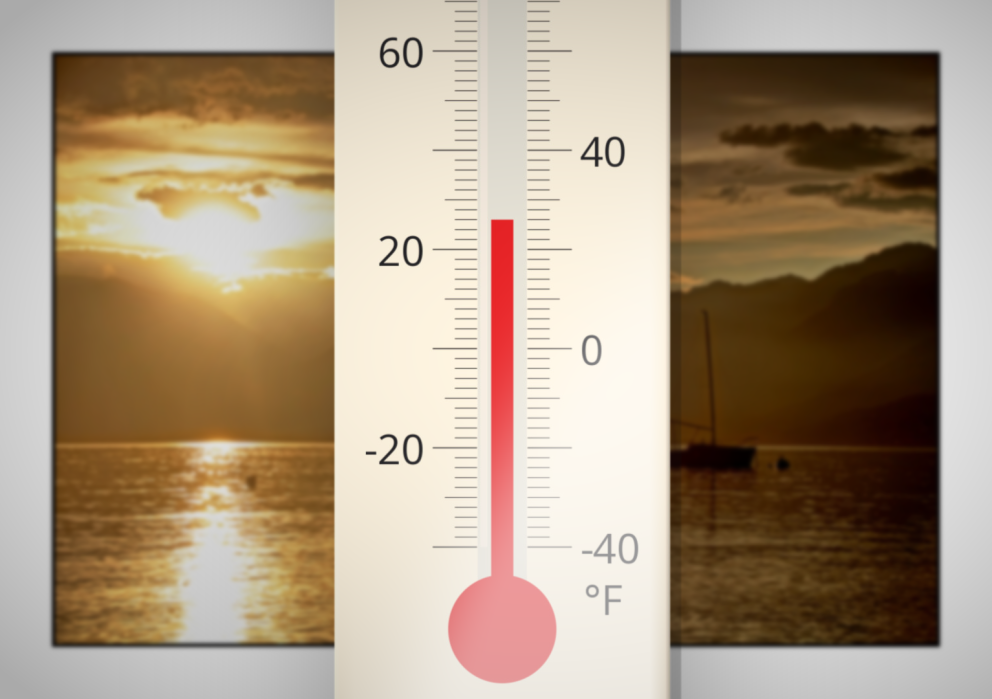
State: 26 °F
